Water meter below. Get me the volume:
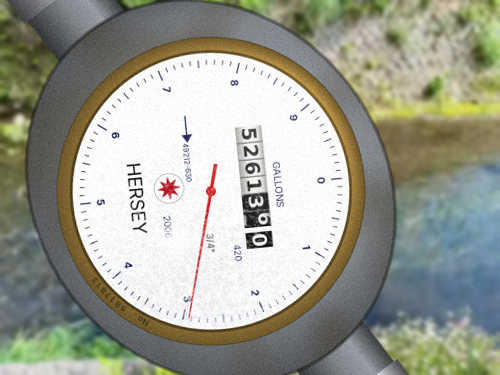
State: 5261362.9 gal
